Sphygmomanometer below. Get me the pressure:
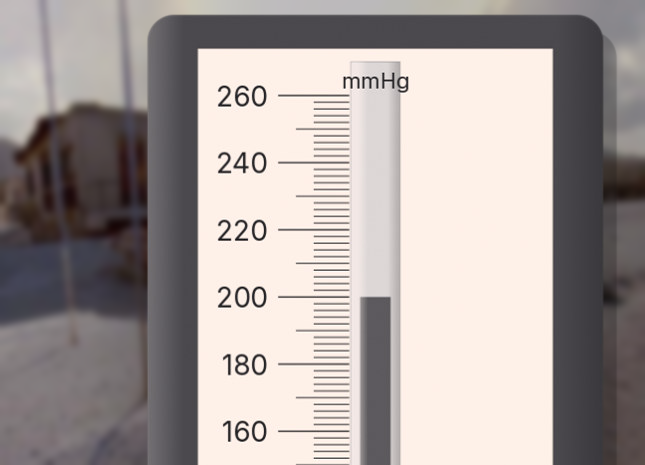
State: 200 mmHg
